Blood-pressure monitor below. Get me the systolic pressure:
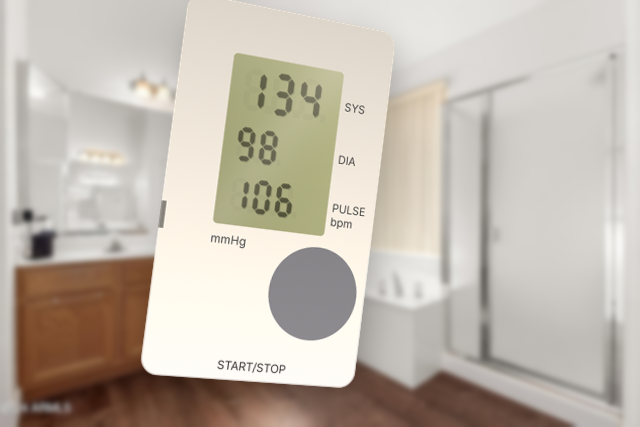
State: 134 mmHg
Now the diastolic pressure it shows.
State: 98 mmHg
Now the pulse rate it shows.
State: 106 bpm
